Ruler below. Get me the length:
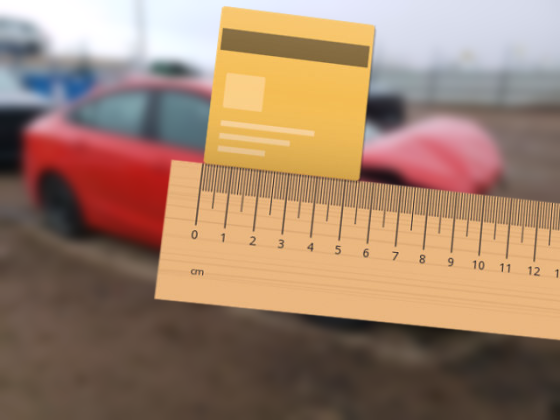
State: 5.5 cm
